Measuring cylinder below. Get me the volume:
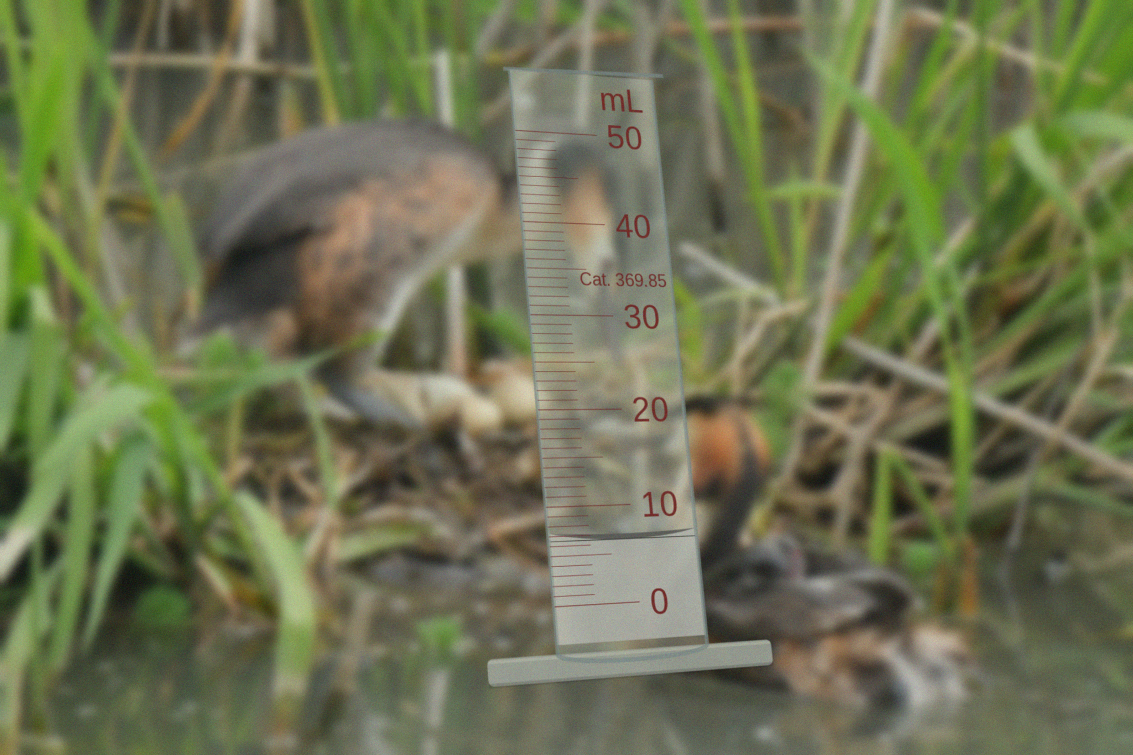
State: 6.5 mL
